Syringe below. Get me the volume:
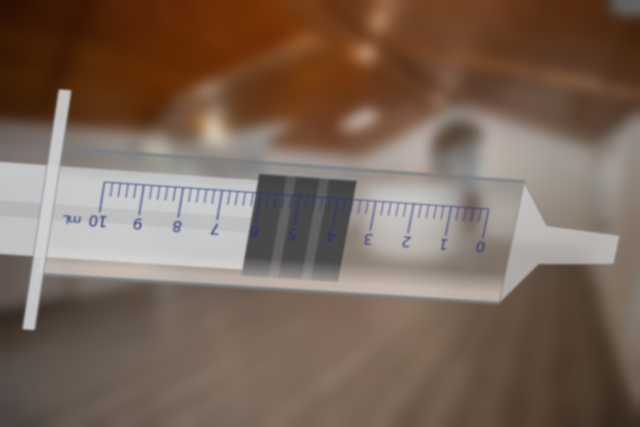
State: 3.6 mL
